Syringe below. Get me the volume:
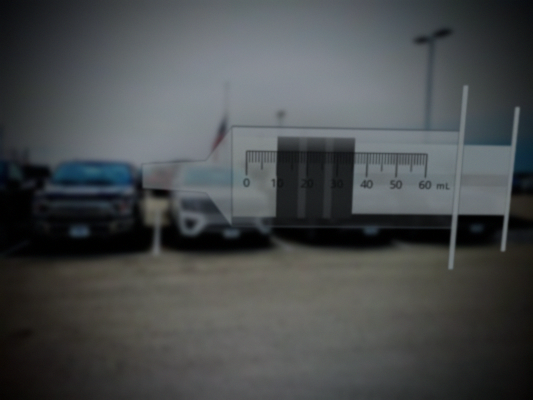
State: 10 mL
